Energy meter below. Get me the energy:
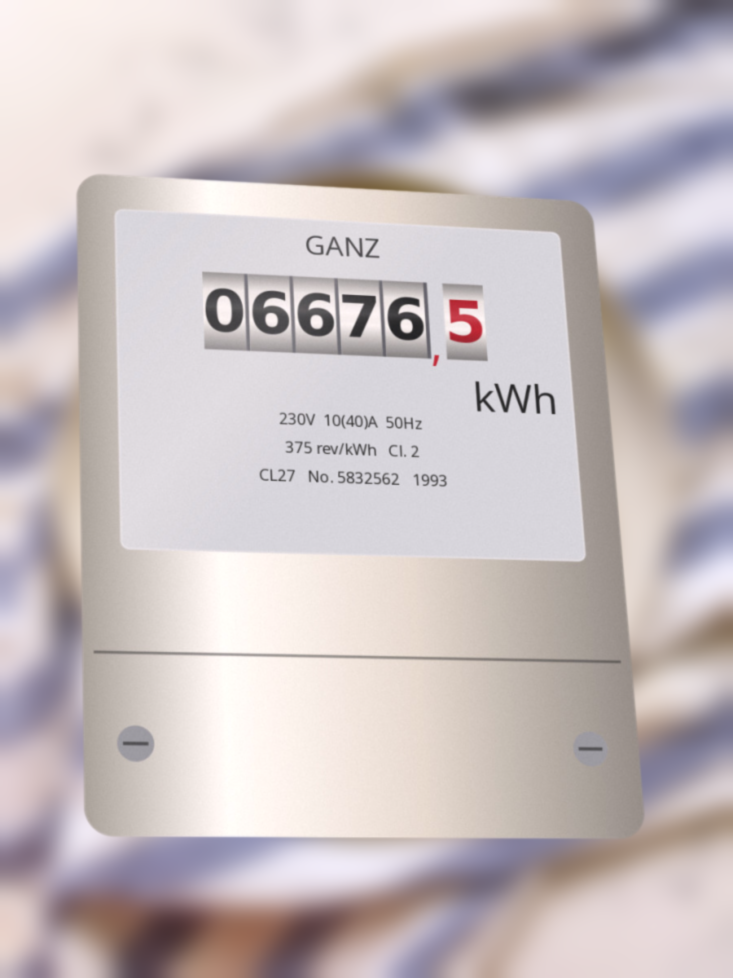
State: 6676.5 kWh
